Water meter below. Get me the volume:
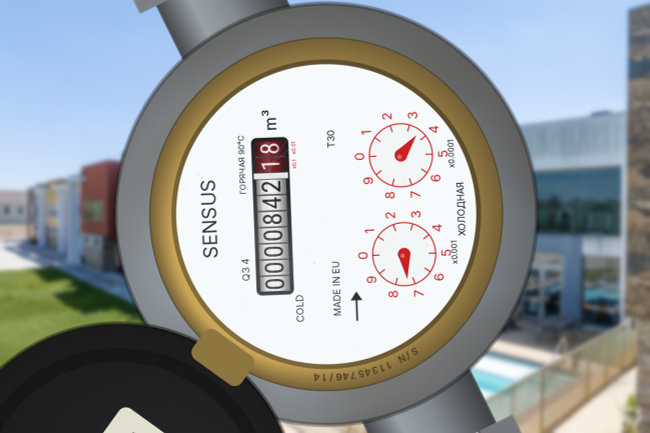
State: 842.1873 m³
